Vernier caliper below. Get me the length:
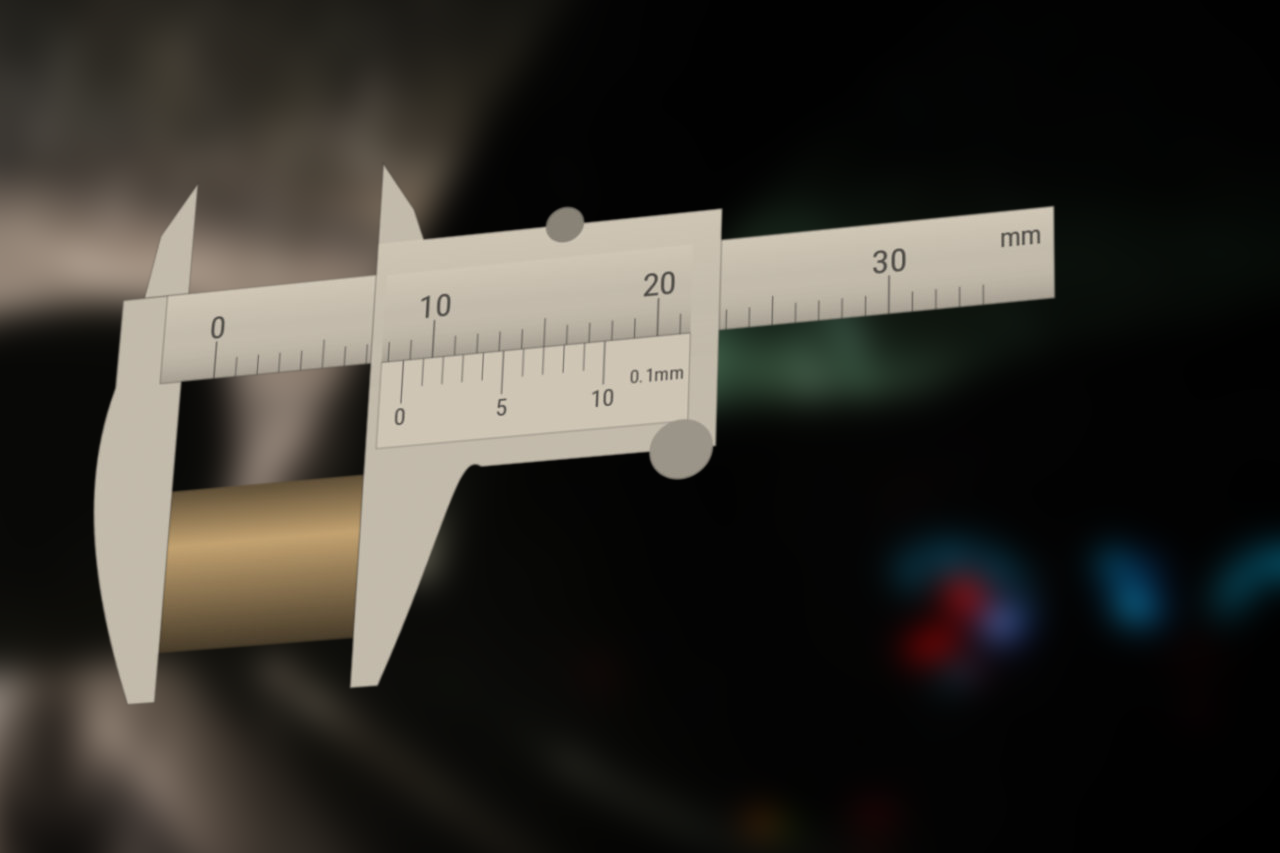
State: 8.7 mm
